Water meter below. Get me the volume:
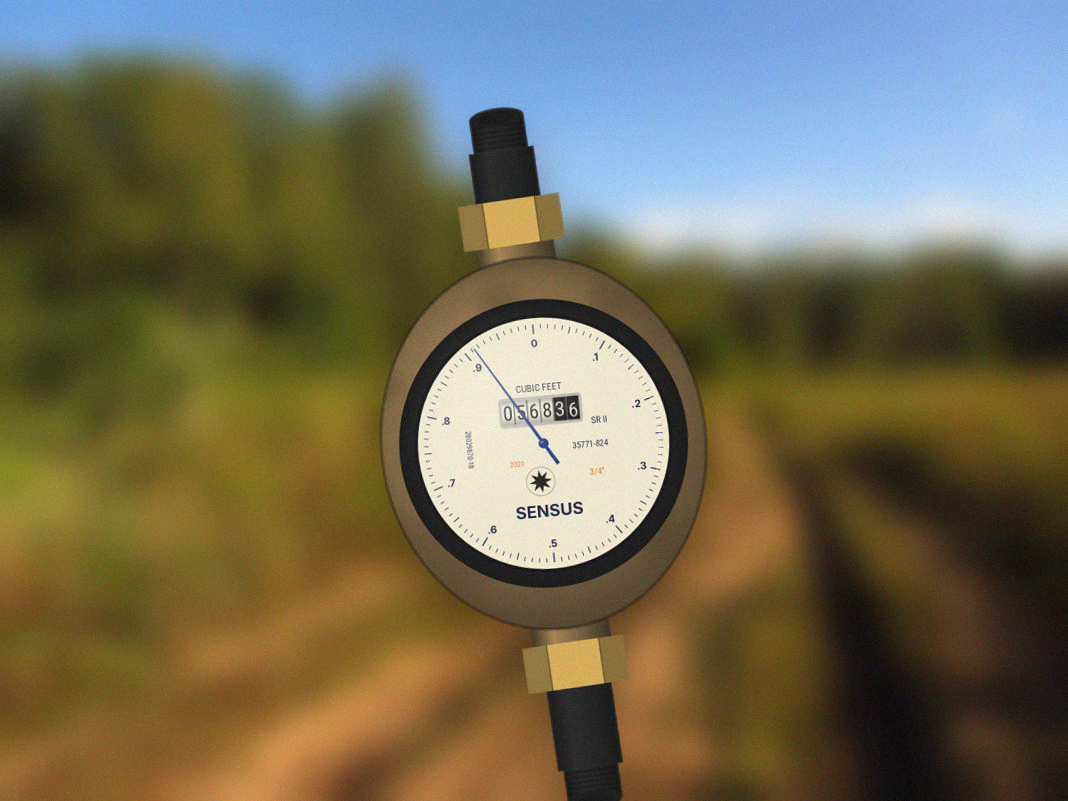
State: 56835.91 ft³
